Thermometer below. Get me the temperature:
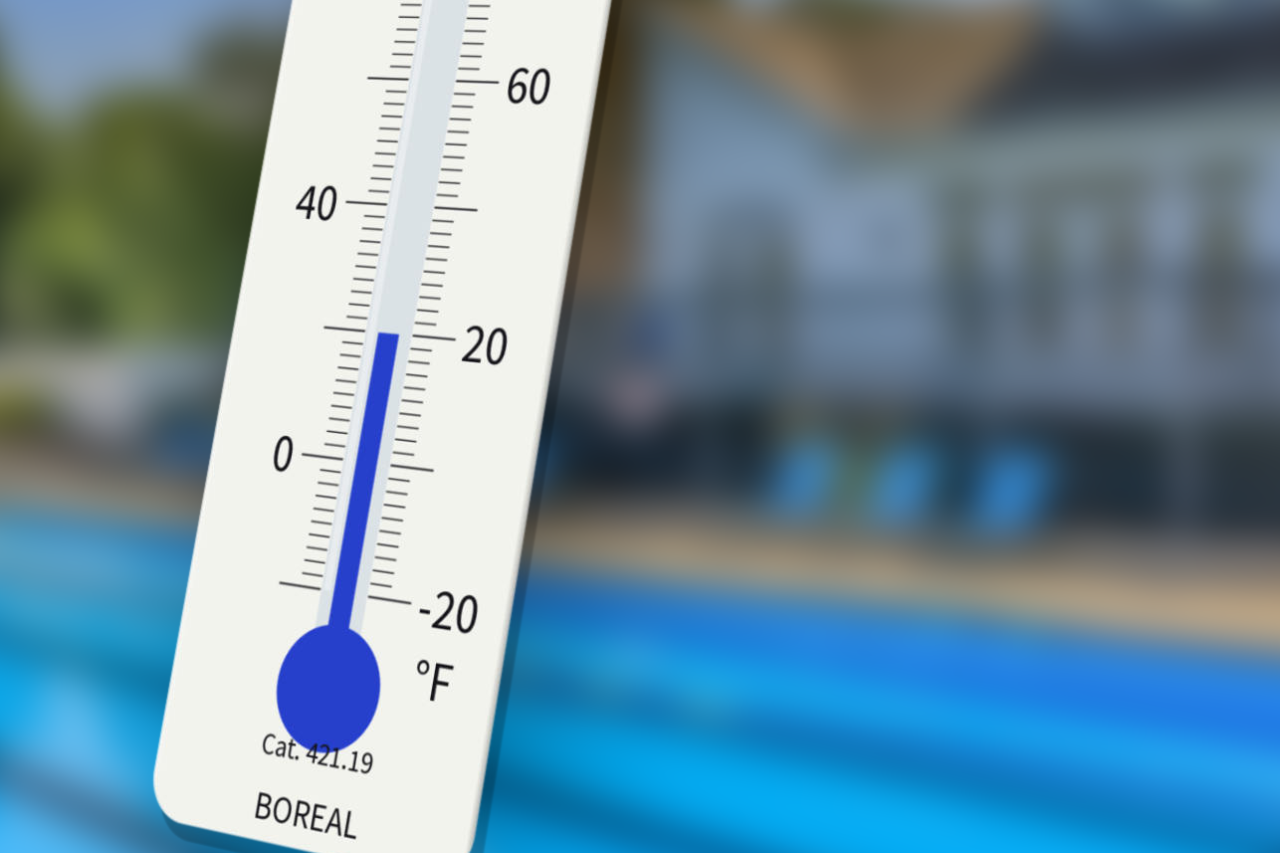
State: 20 °F
